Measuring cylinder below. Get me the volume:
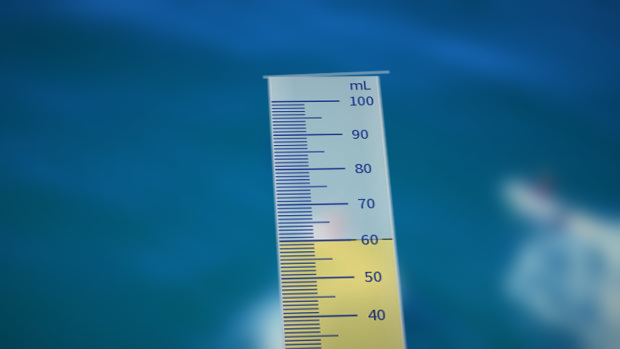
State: 60 mL
